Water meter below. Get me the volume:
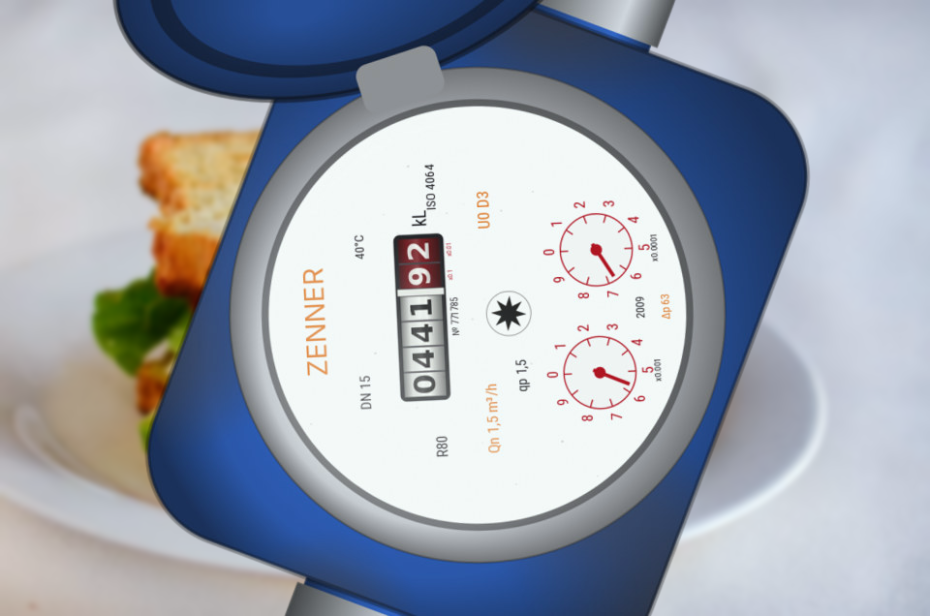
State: 441.9256 kL
